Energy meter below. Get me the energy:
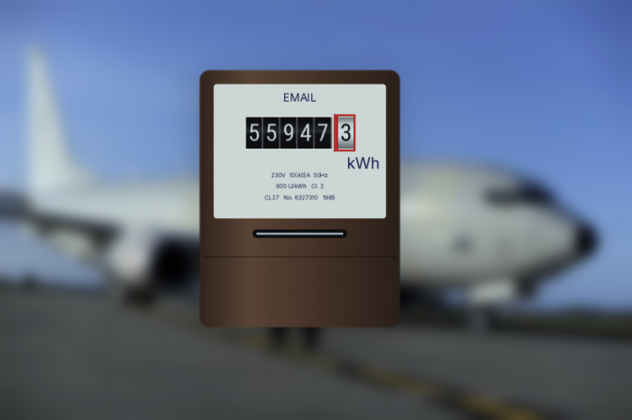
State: 55947.3 kWh
